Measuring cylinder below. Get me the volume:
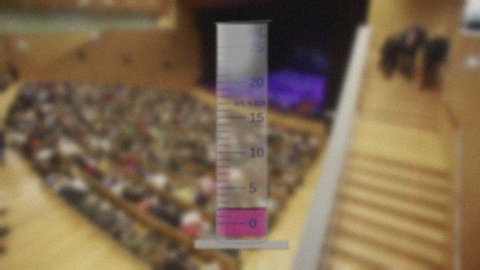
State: 2 mL
